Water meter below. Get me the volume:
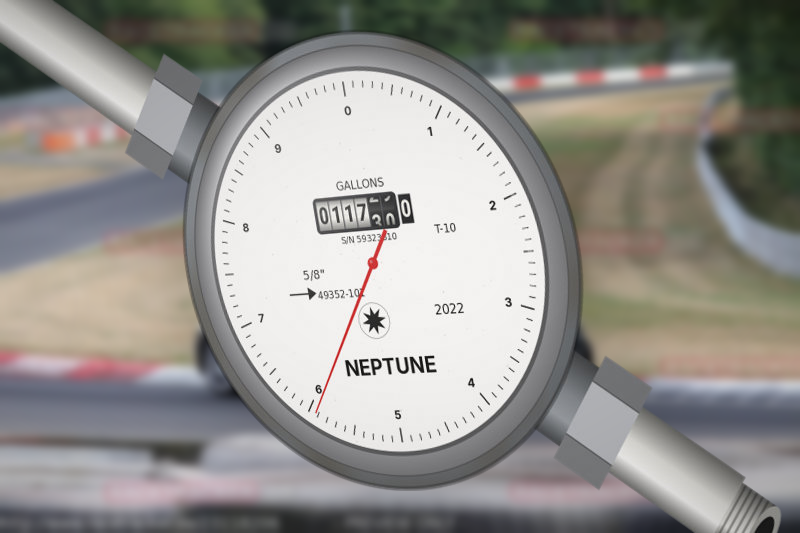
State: 117295.9 gal
